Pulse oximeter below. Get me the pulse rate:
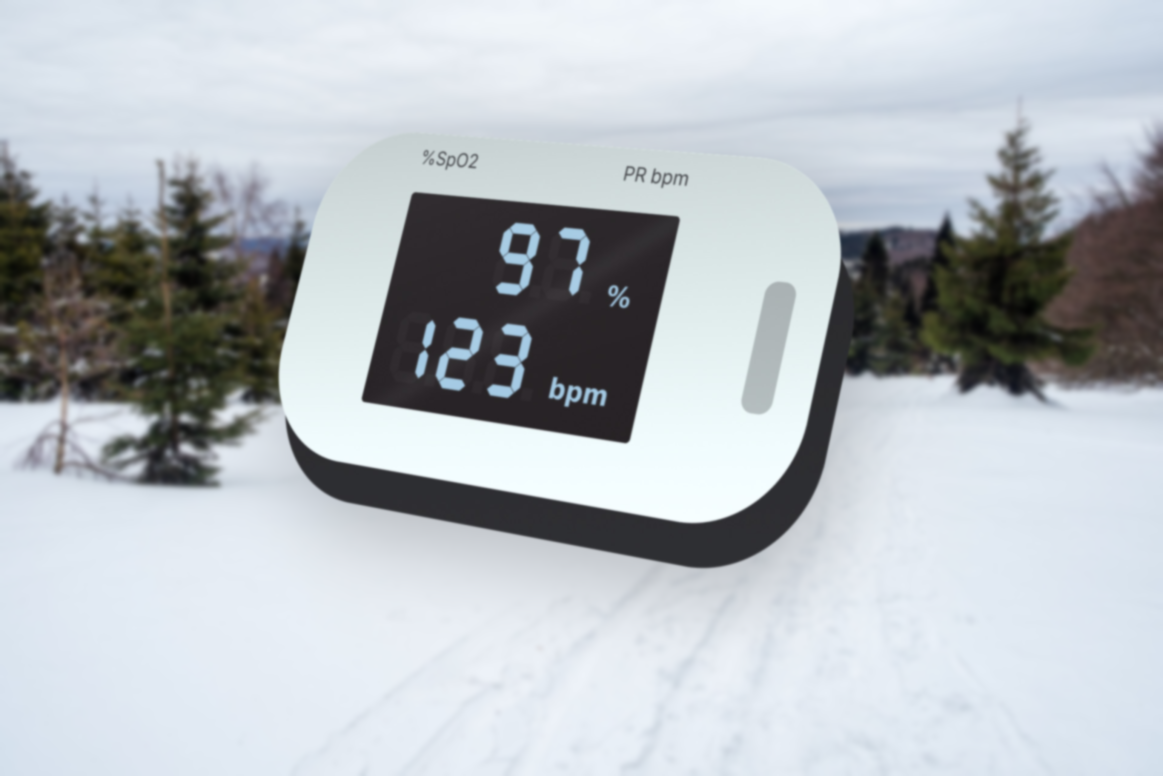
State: 123 bpm
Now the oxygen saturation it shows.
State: 97 %
